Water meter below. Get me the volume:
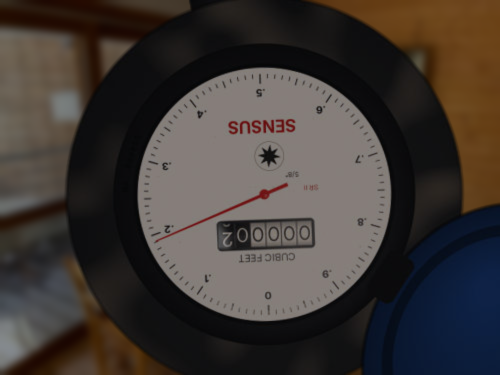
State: 2.19 ft³
